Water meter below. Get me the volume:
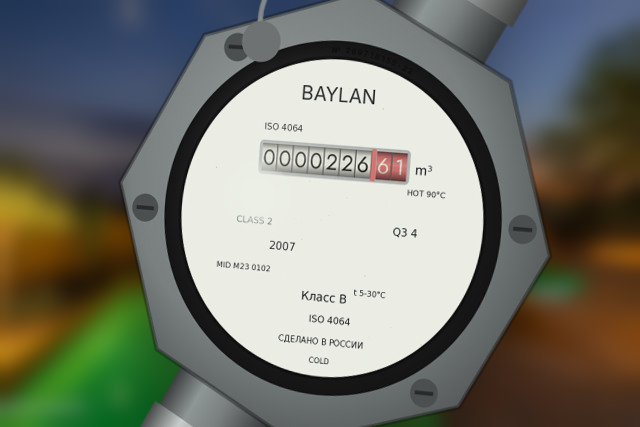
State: 226.61 m³
